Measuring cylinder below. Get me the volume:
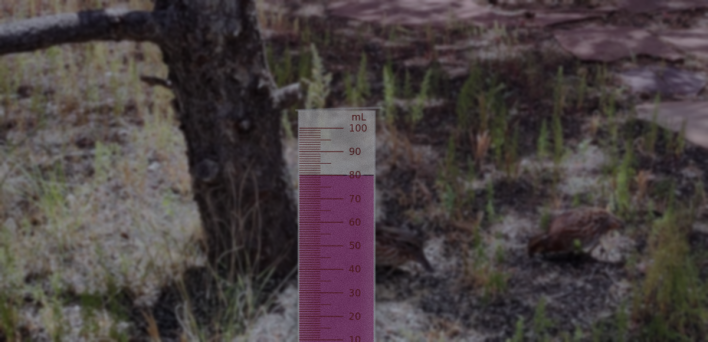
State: 80 mL
